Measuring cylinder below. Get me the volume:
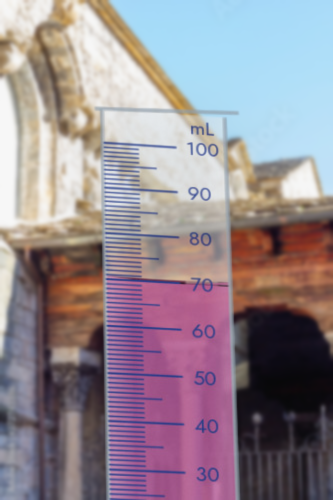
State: 70 mL
